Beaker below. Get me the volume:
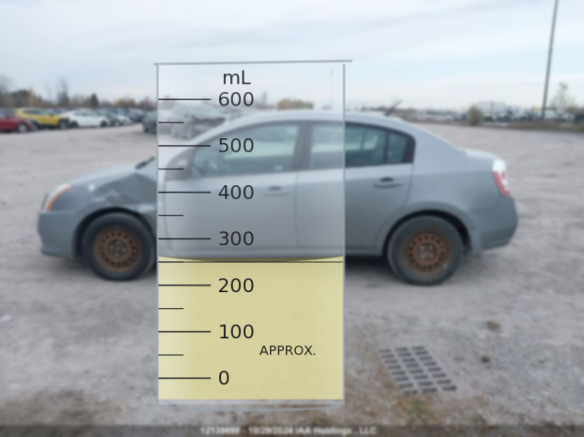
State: 250 mL
